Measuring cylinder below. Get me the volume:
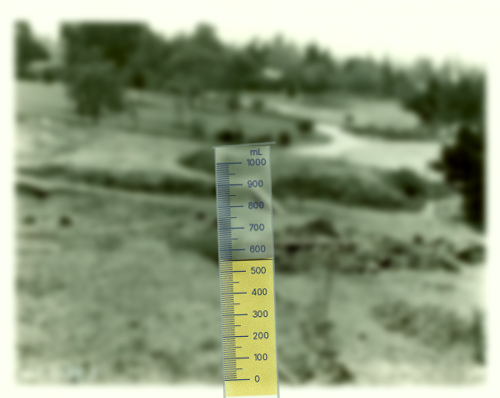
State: 550 mL
